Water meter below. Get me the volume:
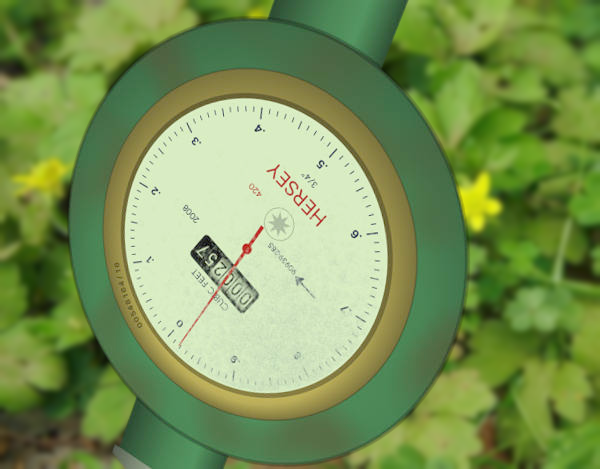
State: 256.98 ft³
